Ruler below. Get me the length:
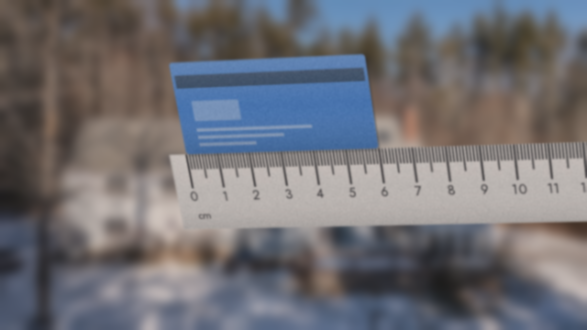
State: 6 cm
